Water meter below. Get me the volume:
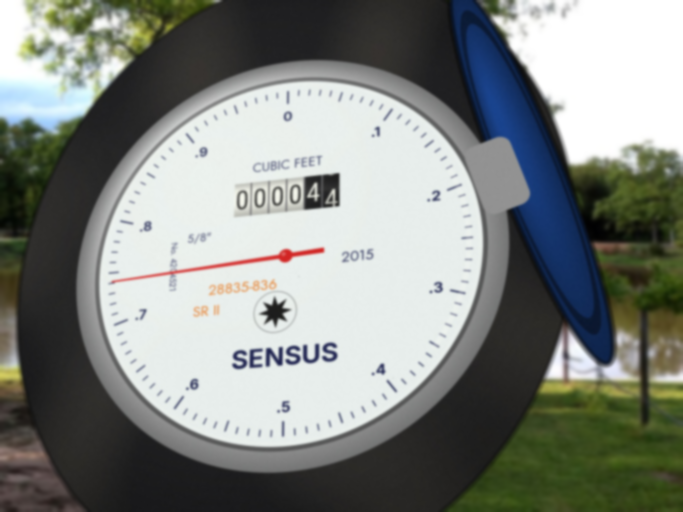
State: 43.74 ft³
